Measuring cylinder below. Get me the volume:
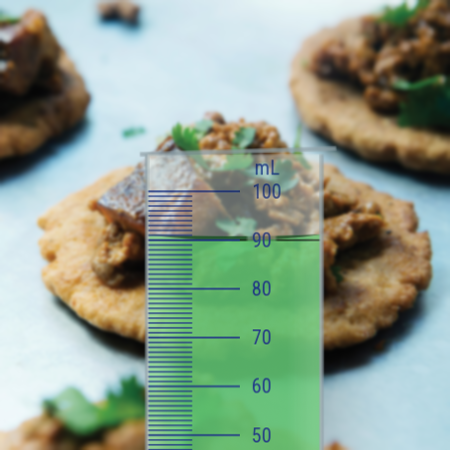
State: 90 mL
